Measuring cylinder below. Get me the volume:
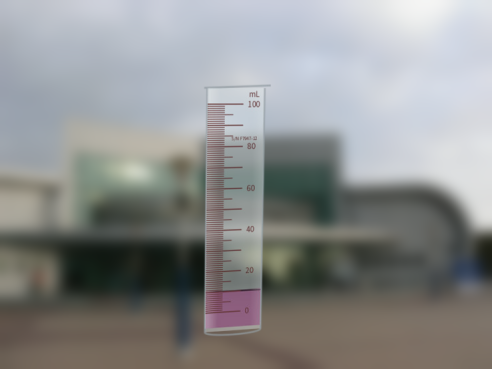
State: 10 mL
